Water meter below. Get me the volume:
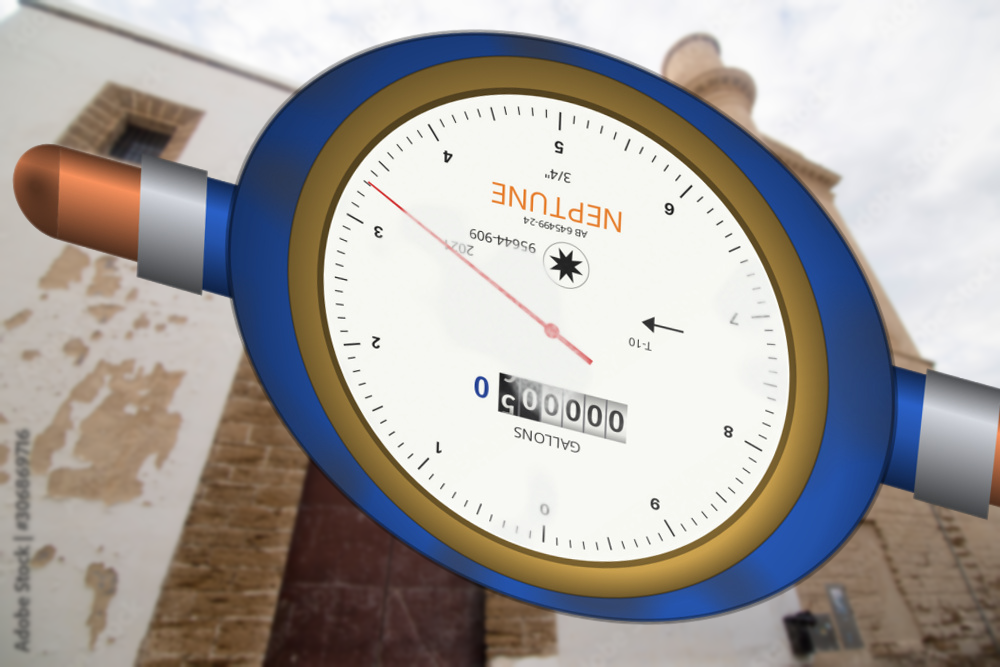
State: 53.3 gal
